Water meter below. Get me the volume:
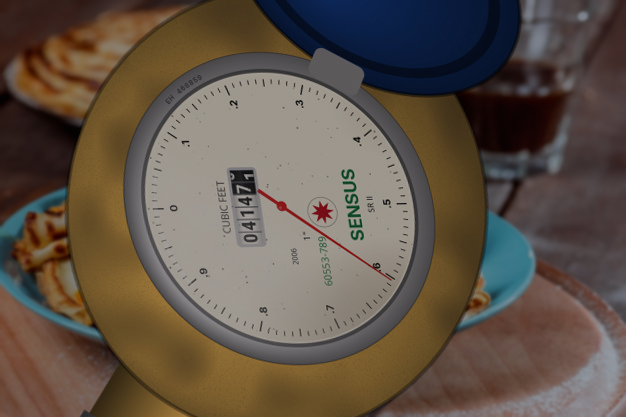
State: 41470.60 ft³
